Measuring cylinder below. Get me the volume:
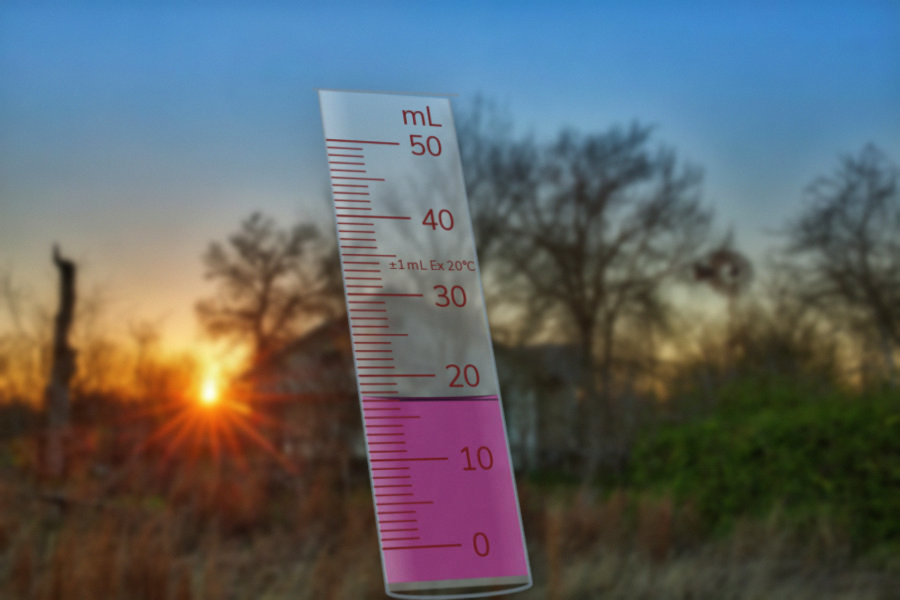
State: 17 mL
